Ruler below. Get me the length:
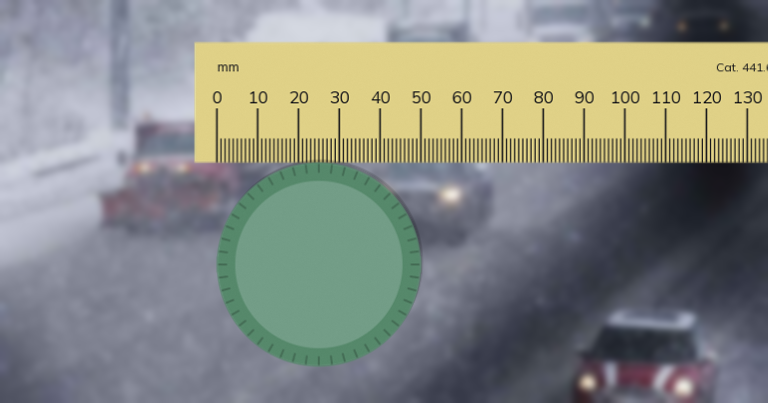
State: 50 mm
